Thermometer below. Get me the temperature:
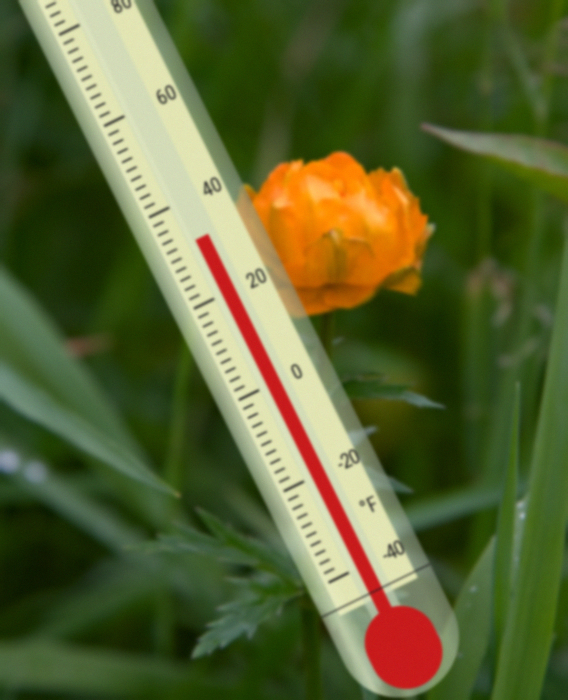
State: 32 °F
